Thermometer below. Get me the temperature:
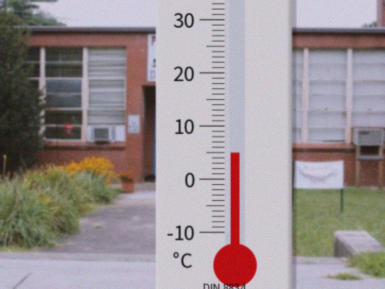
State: 5 °C
